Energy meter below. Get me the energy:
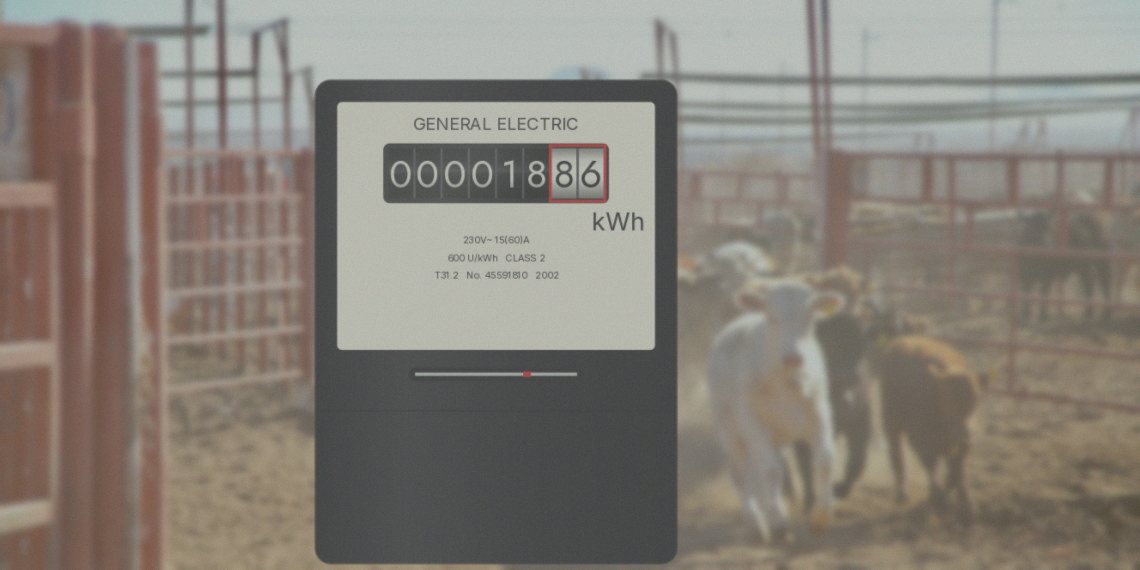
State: 18.86 kWh
